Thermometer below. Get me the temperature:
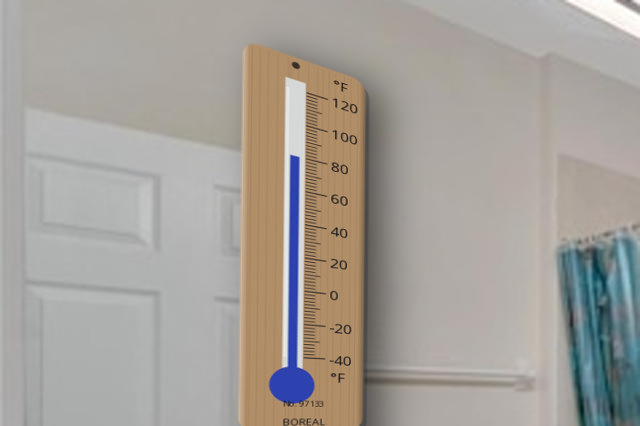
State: 80 °F
